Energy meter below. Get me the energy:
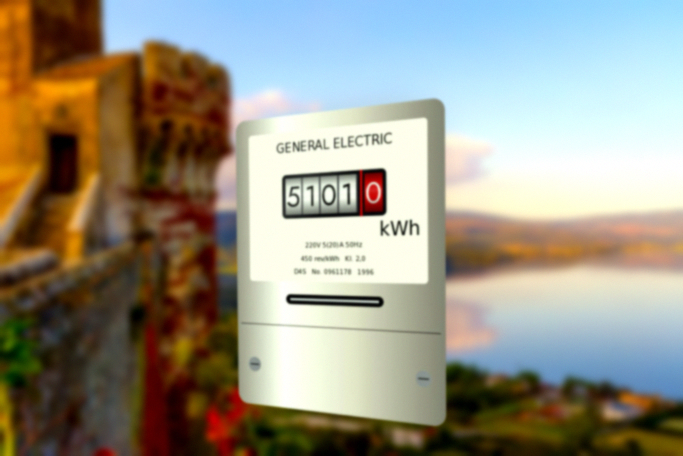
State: 5101.0 kWh
